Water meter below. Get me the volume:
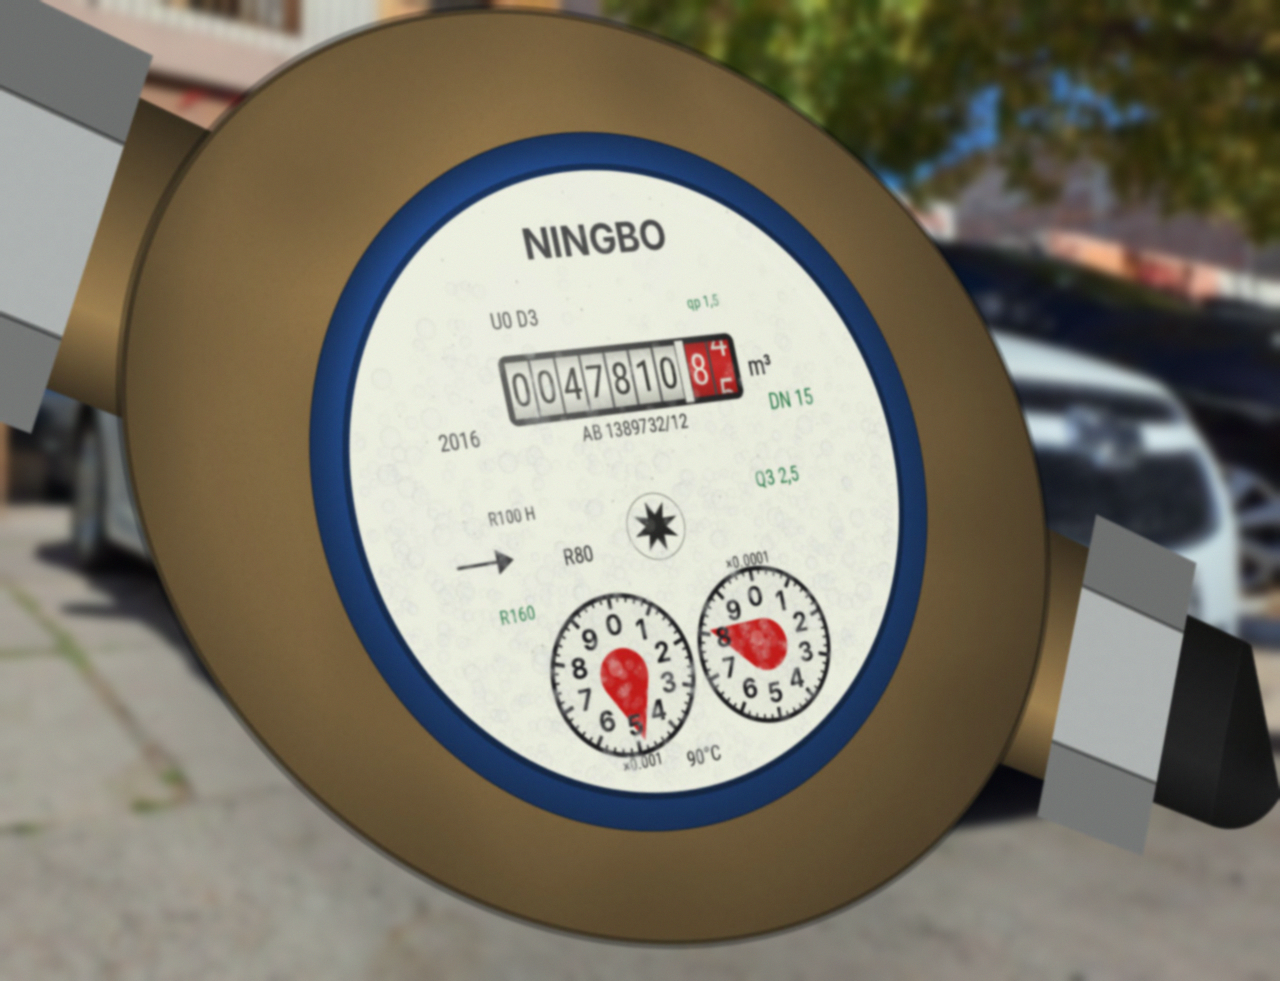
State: 47810.8448 m³
